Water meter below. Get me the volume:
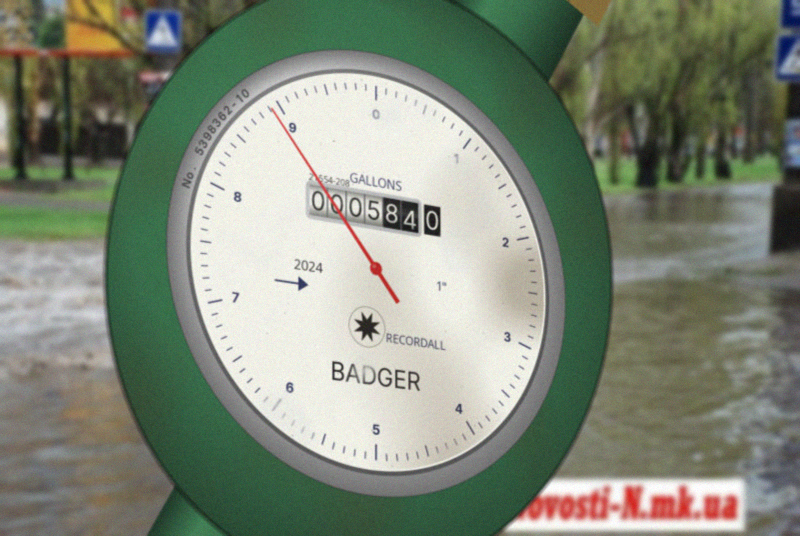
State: 5838.9 gal
